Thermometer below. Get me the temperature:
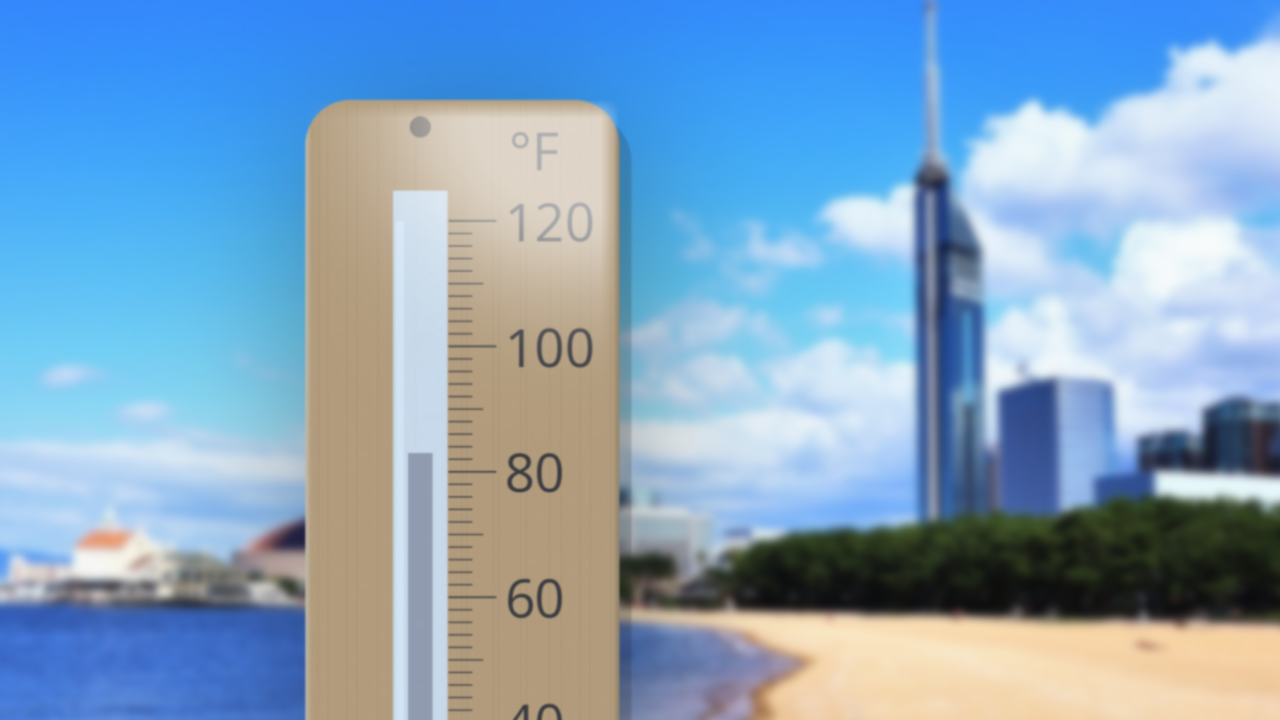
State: 83 °F
